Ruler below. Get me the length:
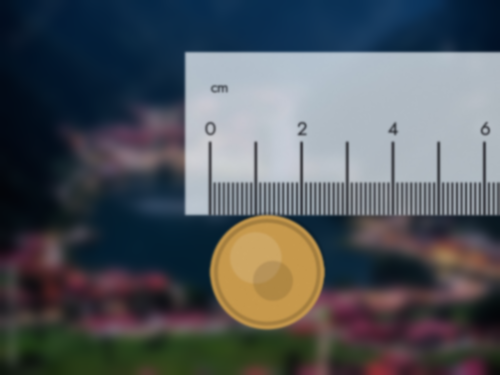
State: 2.5 cm
